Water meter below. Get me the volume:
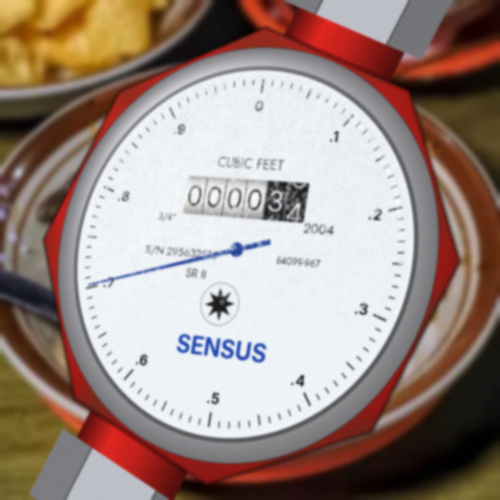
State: 33.70 ft³
